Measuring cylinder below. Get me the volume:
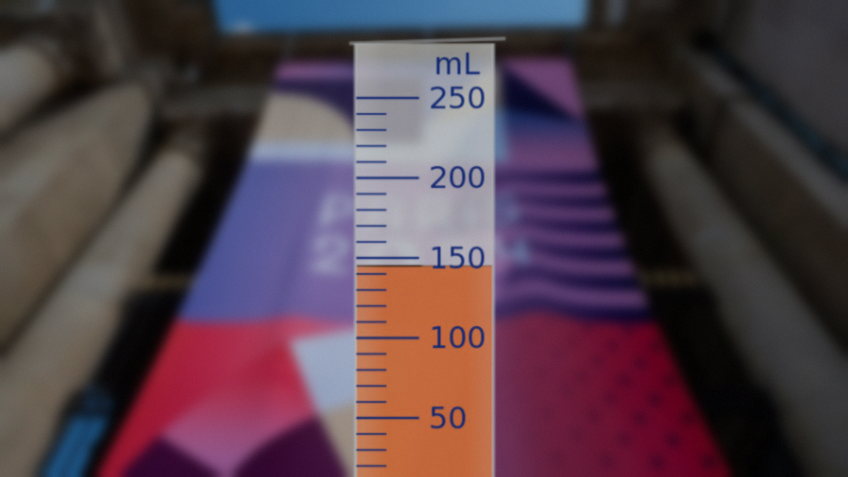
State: 145 mL
